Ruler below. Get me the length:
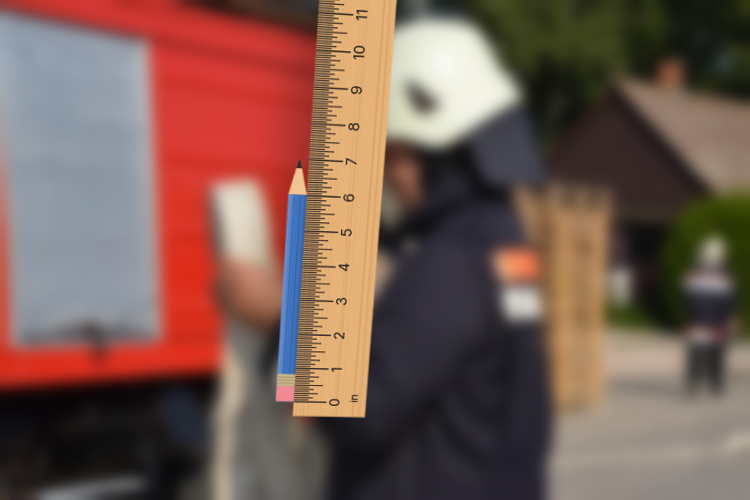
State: 7 in
